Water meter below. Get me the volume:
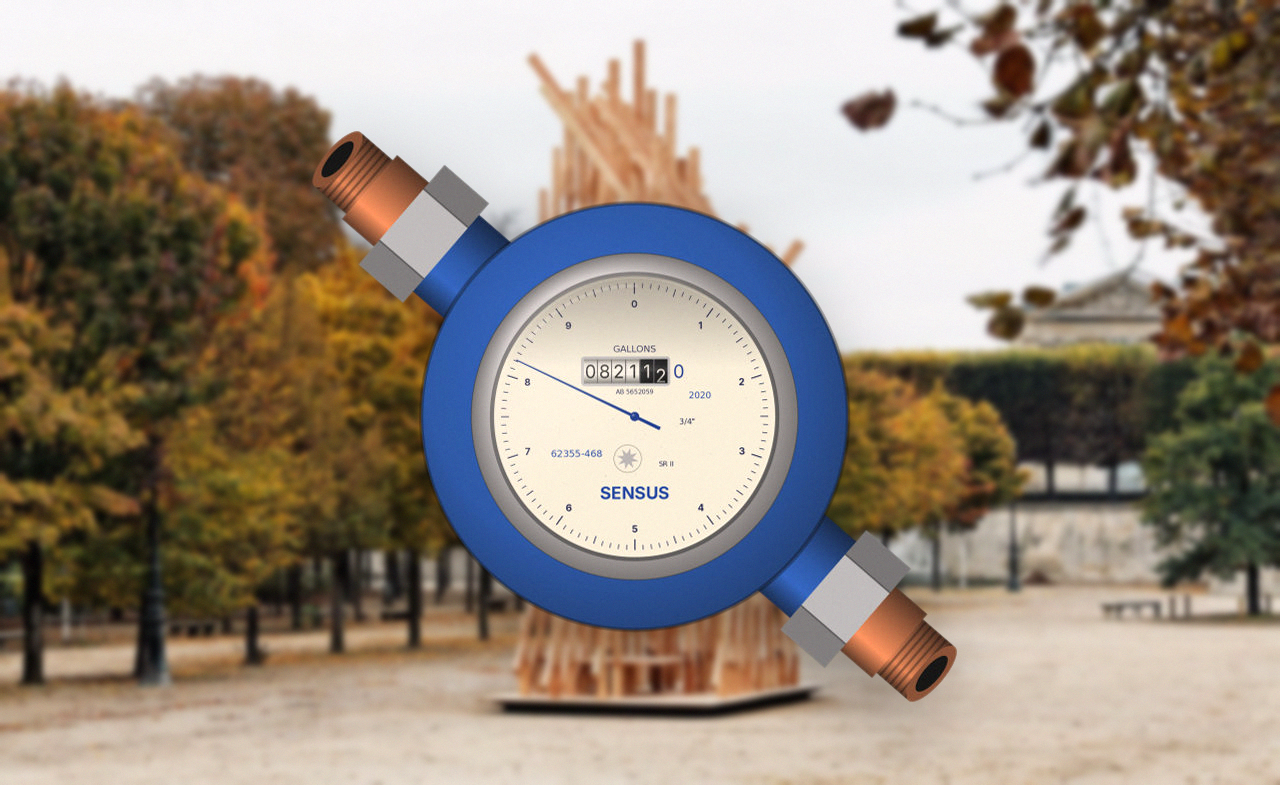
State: 821118.2 gal
